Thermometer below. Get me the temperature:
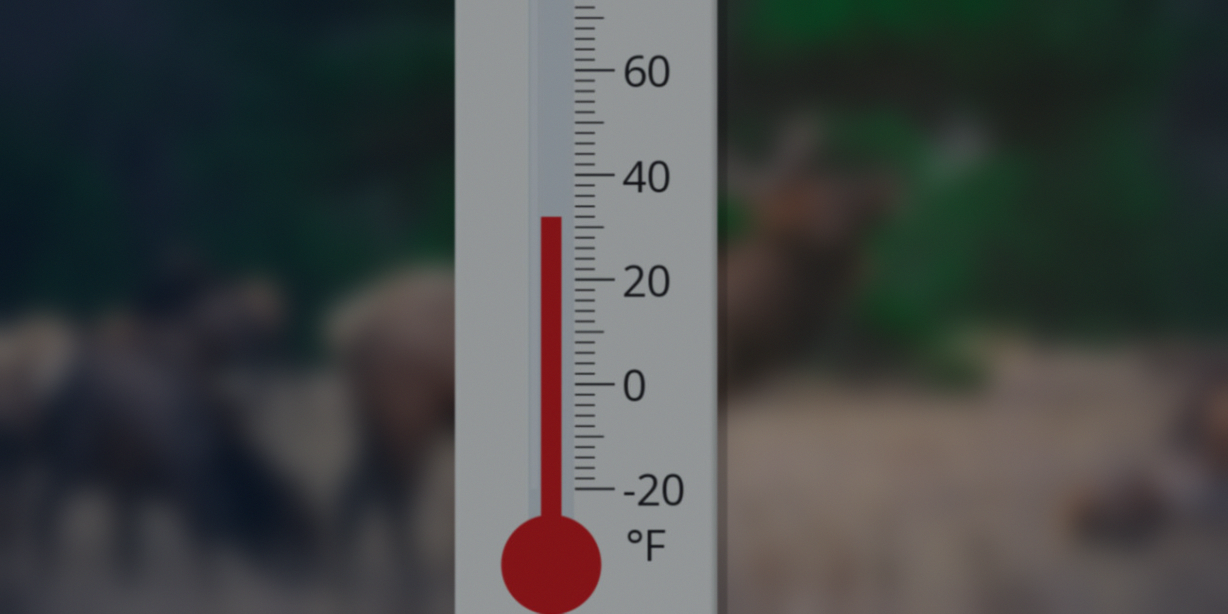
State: 32 °F
